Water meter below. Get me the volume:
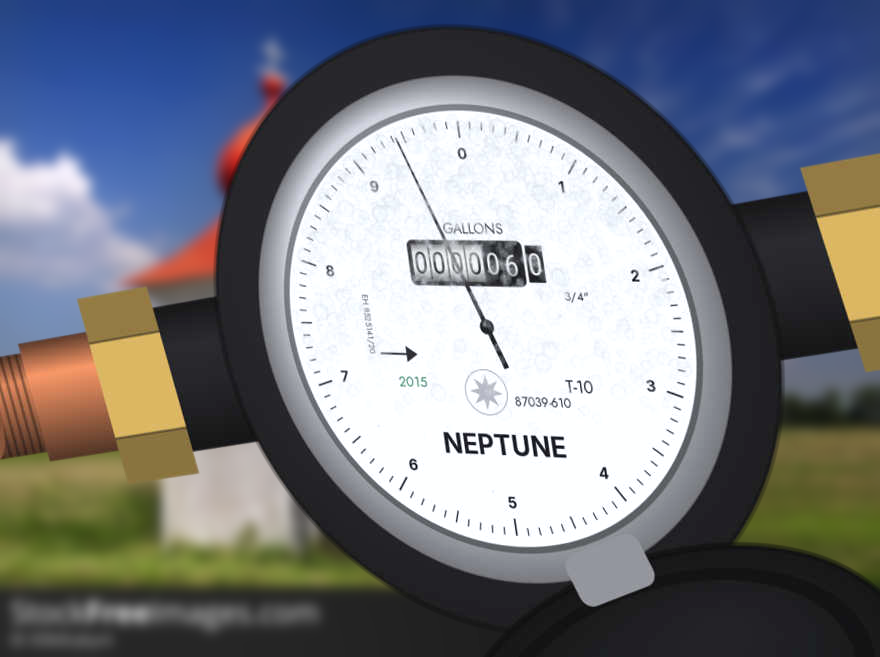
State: 59.4 gal
